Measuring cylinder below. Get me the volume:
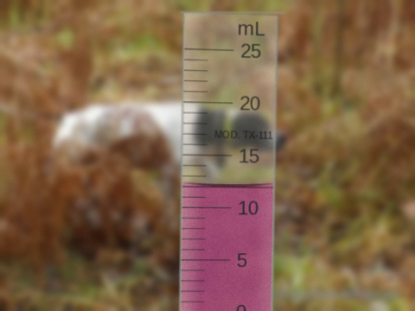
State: 12 mL
